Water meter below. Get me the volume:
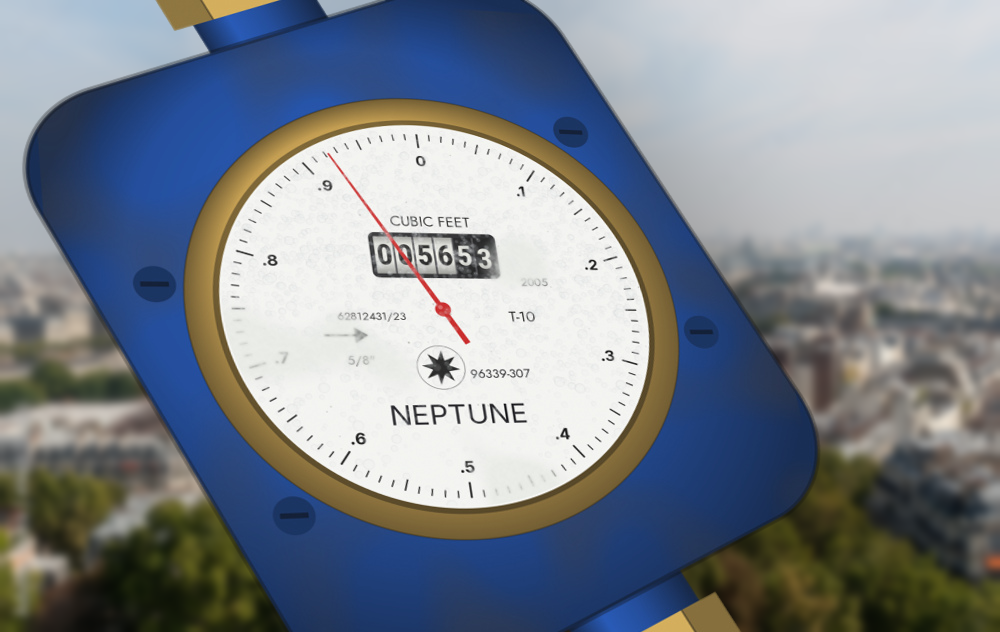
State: 5652.92 ft³
